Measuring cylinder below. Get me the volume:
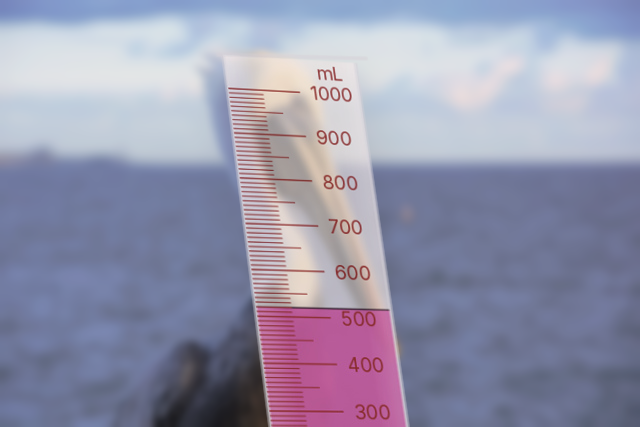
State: 520 mL
